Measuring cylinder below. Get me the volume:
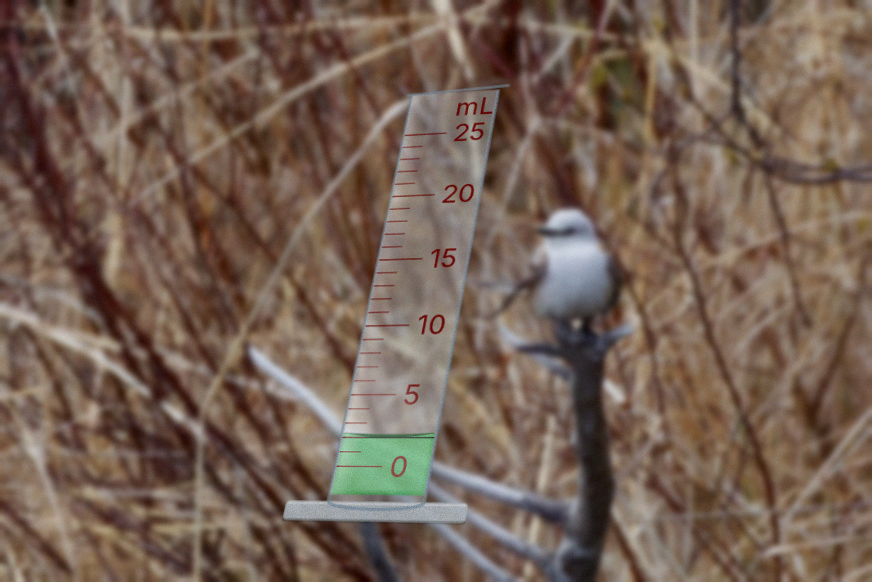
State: 2 mL
